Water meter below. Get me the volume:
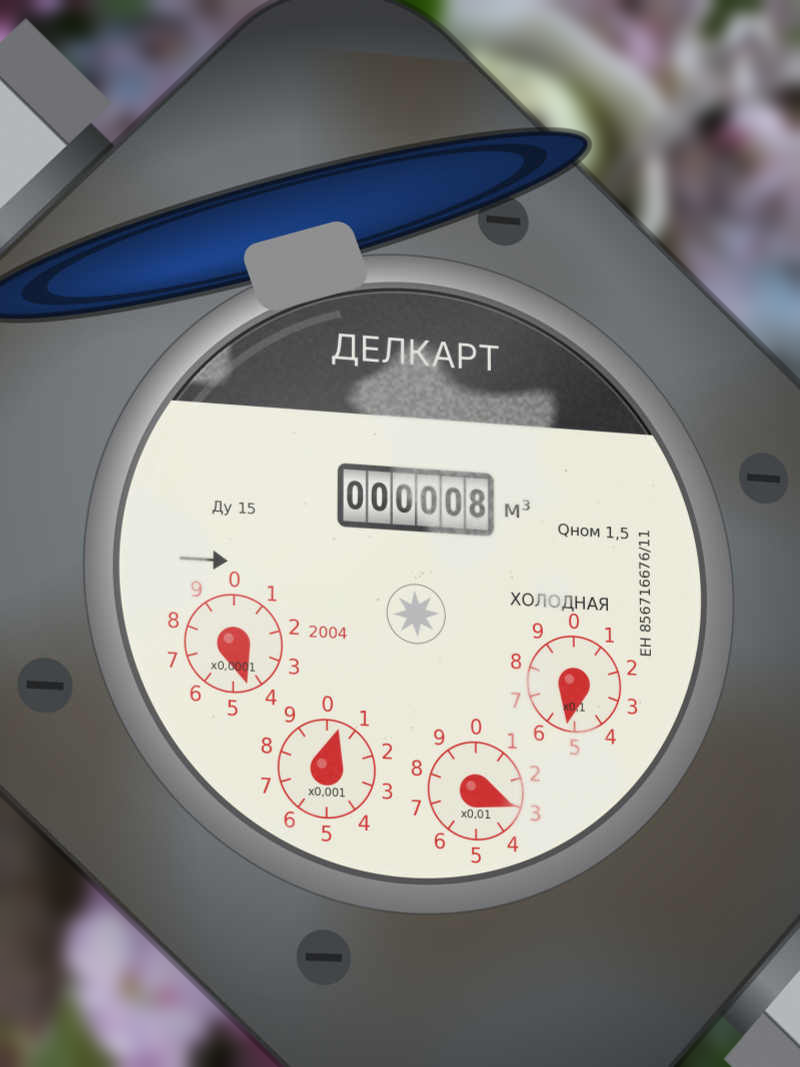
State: 8.5304 m³
